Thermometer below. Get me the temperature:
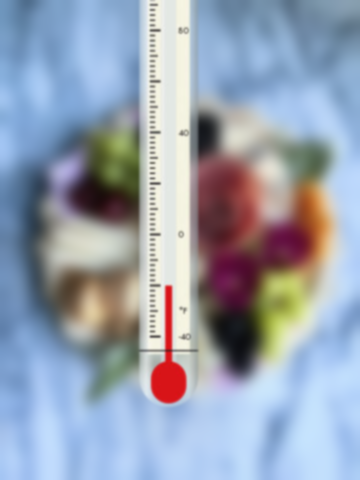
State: -20 °F
